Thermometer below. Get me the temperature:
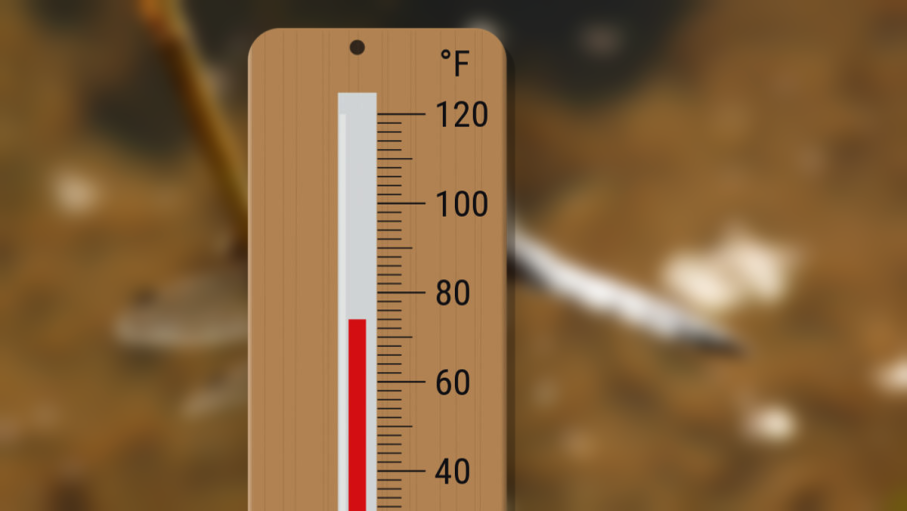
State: 74 °F
